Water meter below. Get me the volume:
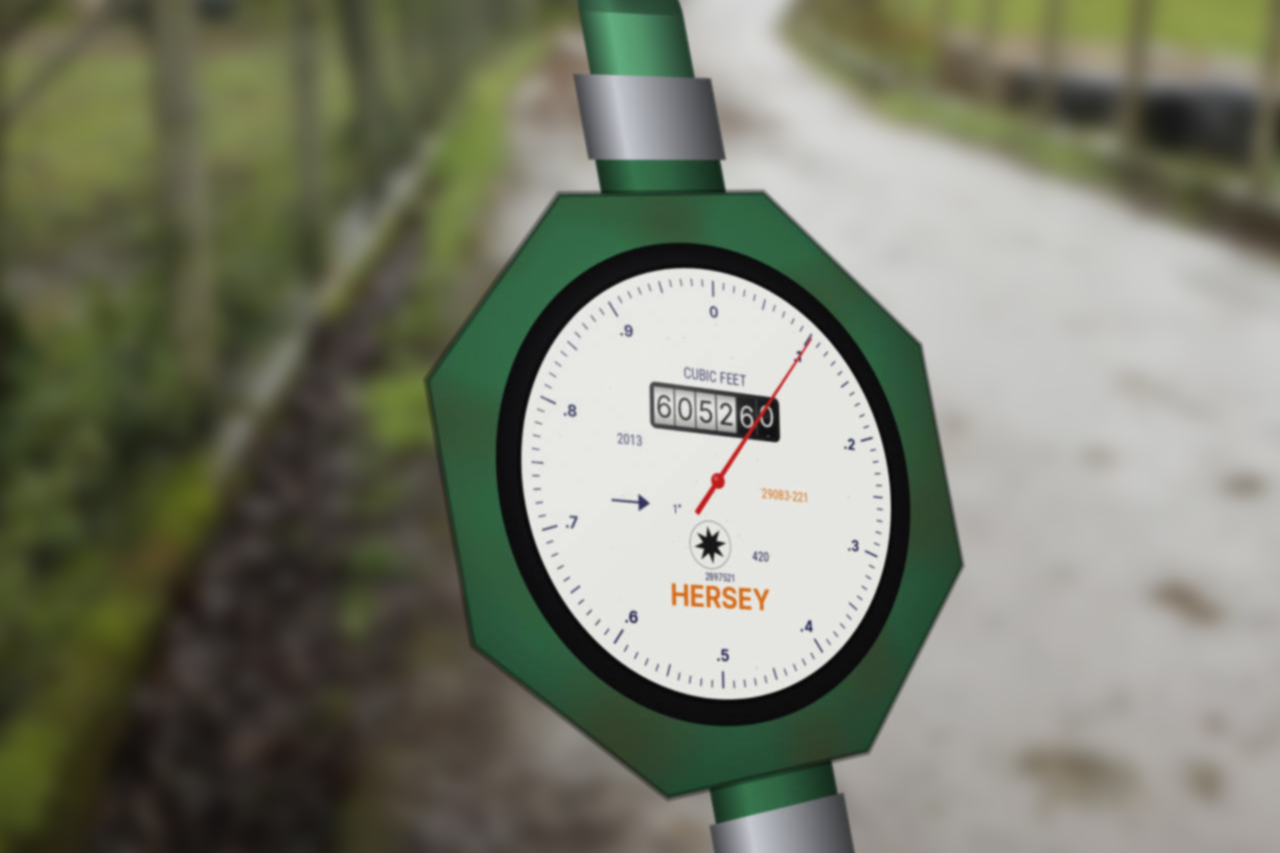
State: 605260.10 ft³
